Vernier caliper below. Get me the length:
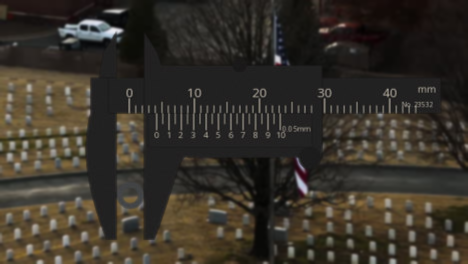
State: 4.2 mm
